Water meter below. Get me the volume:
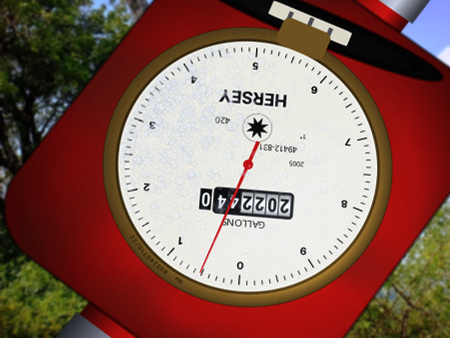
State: 2022440.5 gal
